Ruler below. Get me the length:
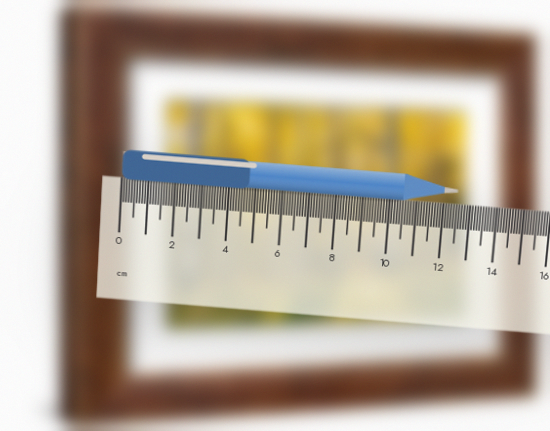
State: 12.5 cm
